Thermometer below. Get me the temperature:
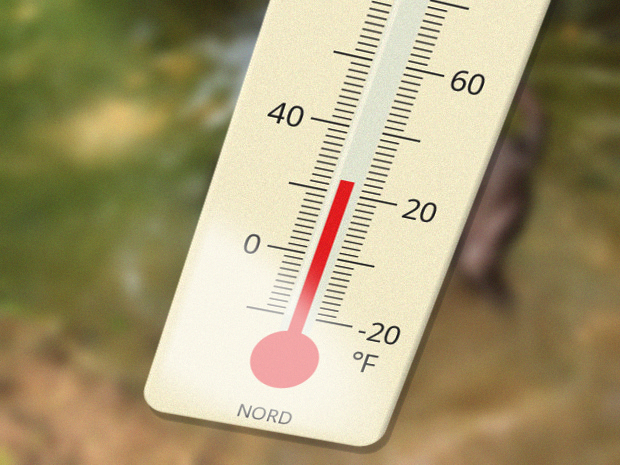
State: 24 °F
